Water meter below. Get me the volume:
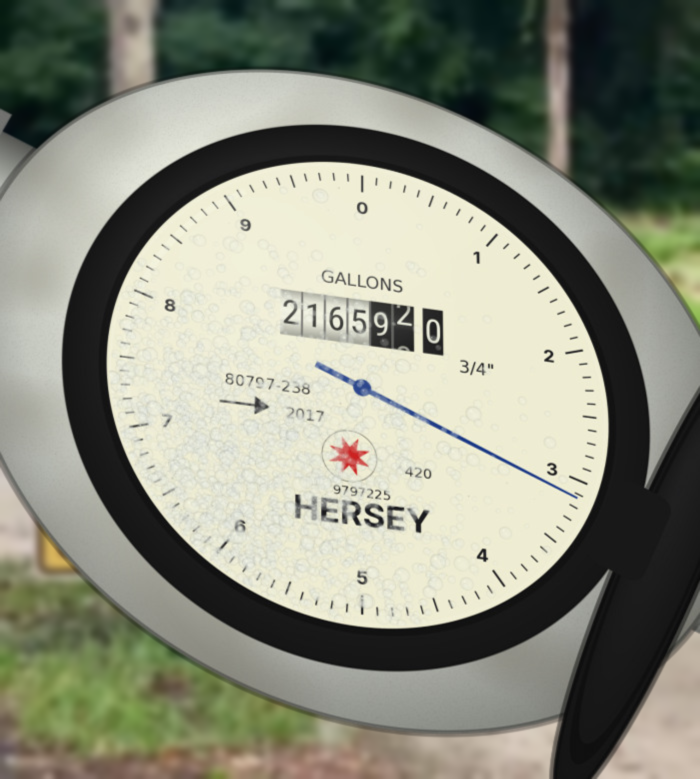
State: 2165923.1 gal
